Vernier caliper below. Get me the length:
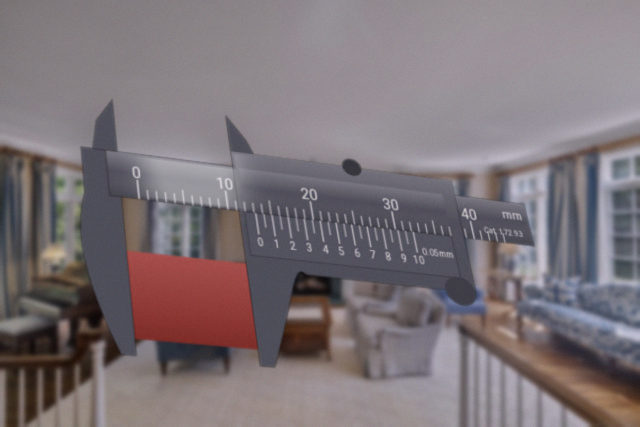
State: 13.2 mm
